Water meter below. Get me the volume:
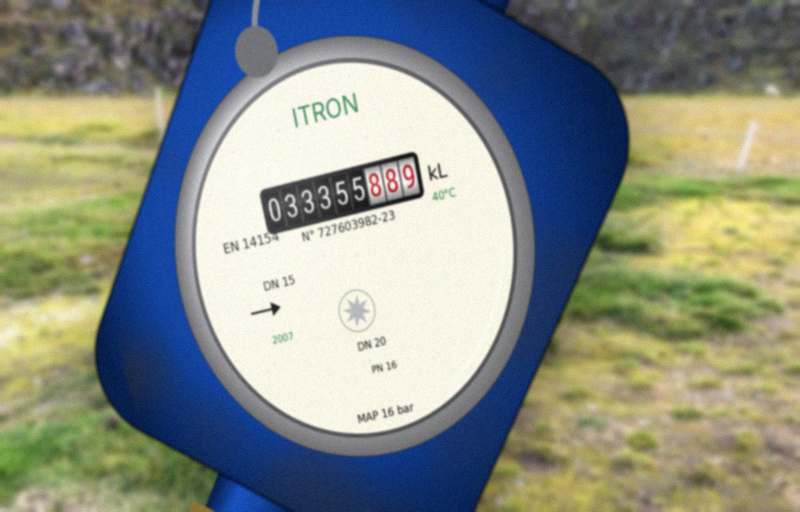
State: 33355.889 kL
